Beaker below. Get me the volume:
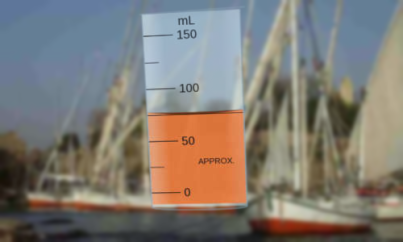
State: 75 mL
